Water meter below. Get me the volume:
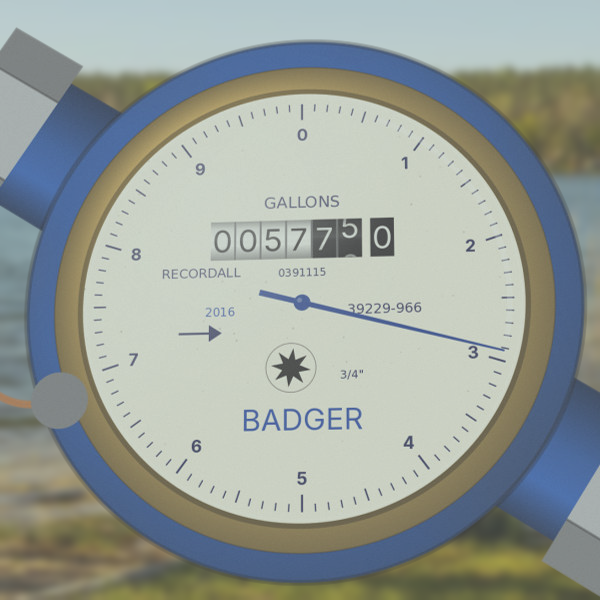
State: 57752.9 gal
